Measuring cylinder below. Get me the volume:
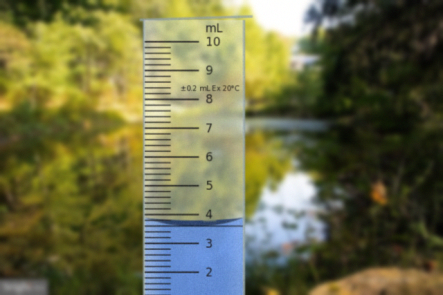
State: 3.6 mL
